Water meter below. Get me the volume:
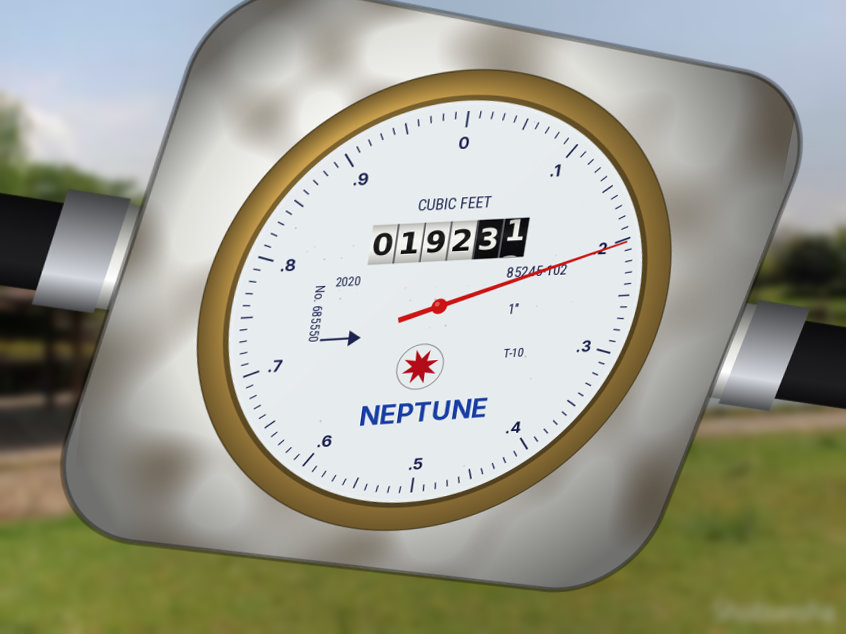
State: 19231.20 ft³
